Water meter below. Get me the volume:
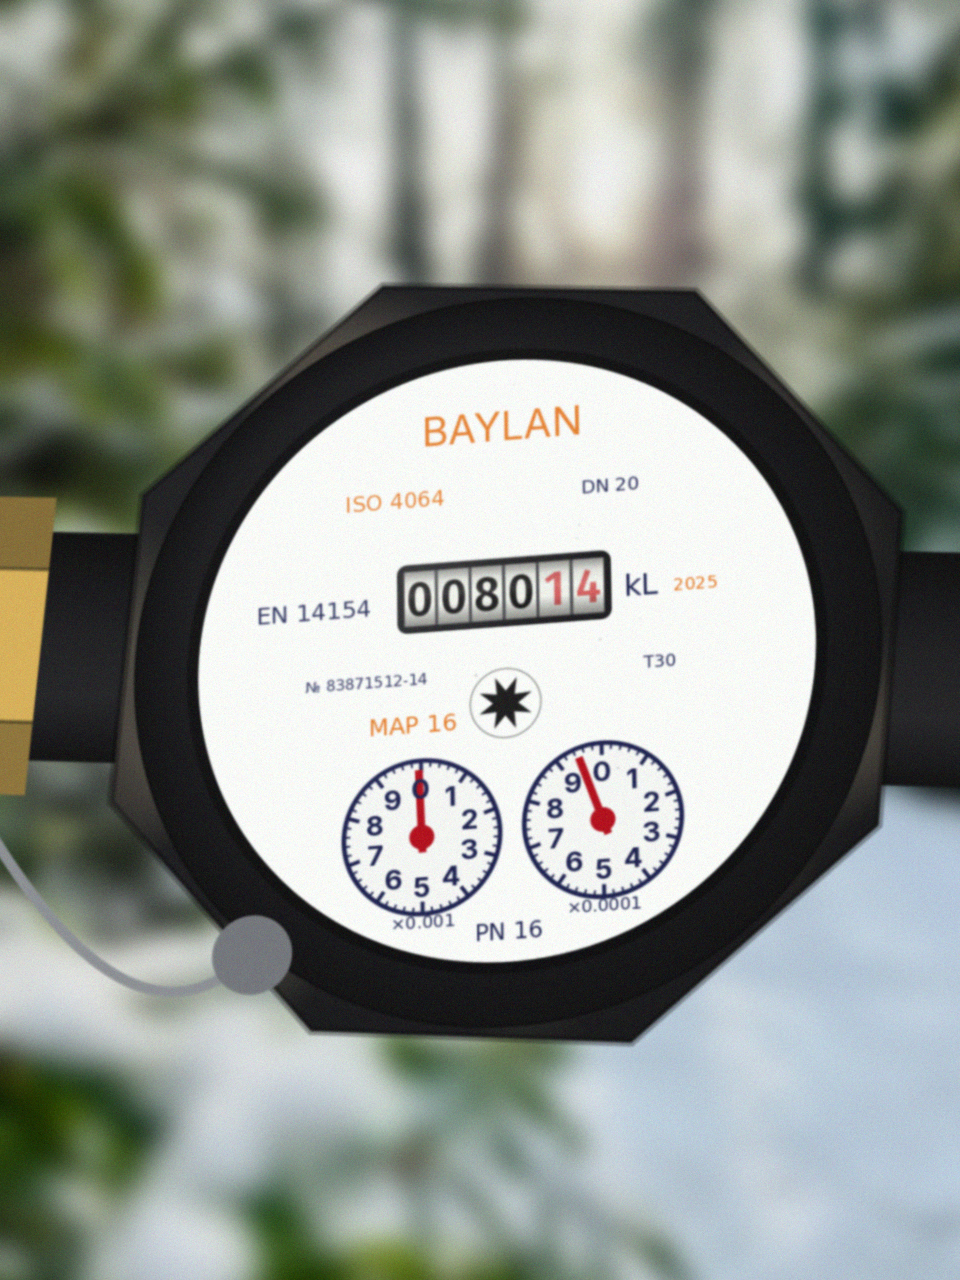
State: 80.1399 kL
